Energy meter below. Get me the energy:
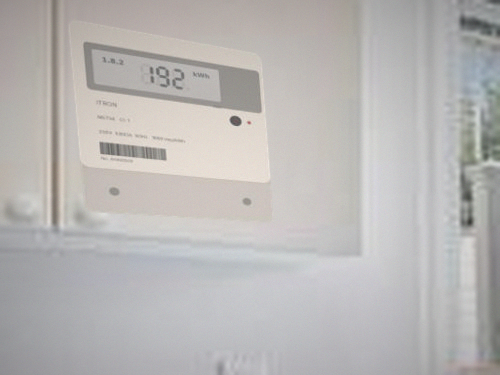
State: 192 kWh
